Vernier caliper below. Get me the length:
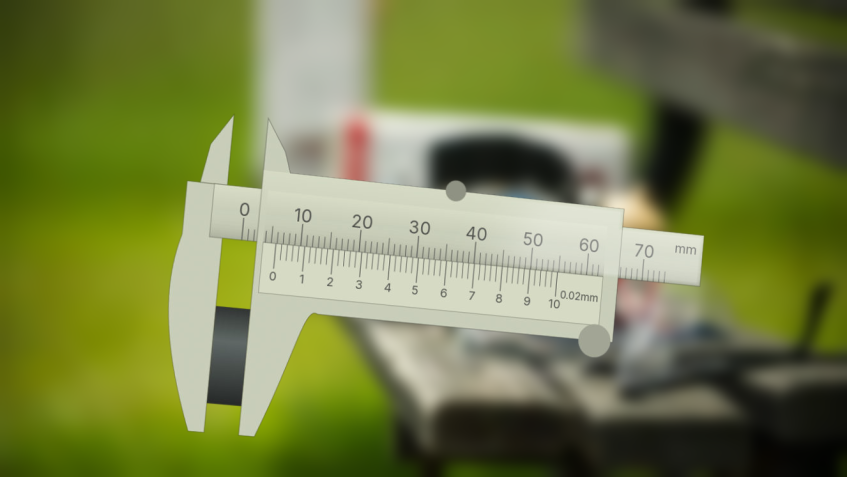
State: 5.8 mm
